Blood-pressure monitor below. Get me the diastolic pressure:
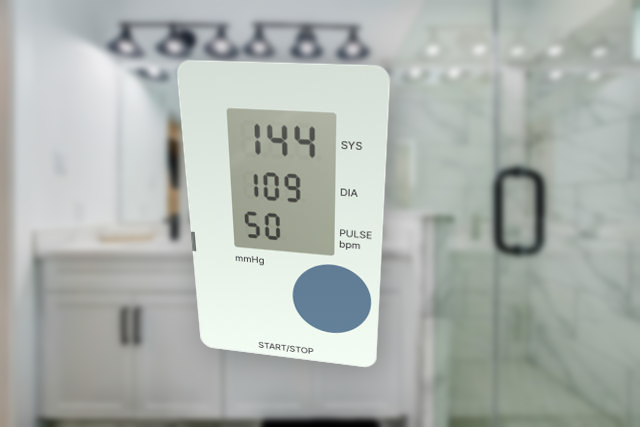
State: 109 mmHg
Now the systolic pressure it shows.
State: 144 mmHg
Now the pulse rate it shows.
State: 50 bpm
